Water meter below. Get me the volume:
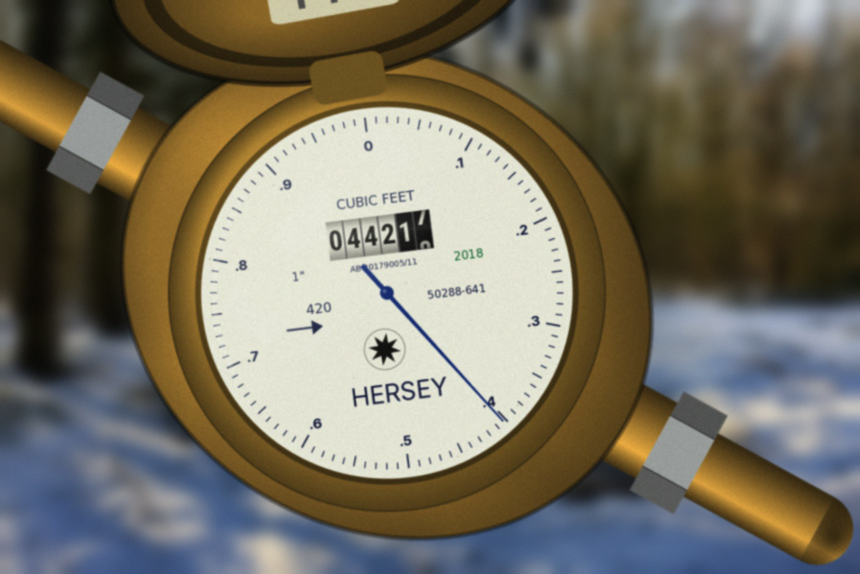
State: 44217.40 ft³
